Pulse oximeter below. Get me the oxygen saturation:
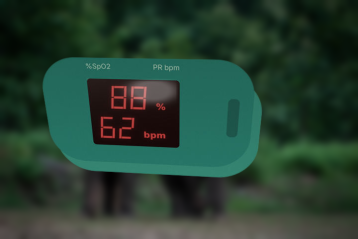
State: 88 %
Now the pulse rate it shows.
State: 62 bpm
